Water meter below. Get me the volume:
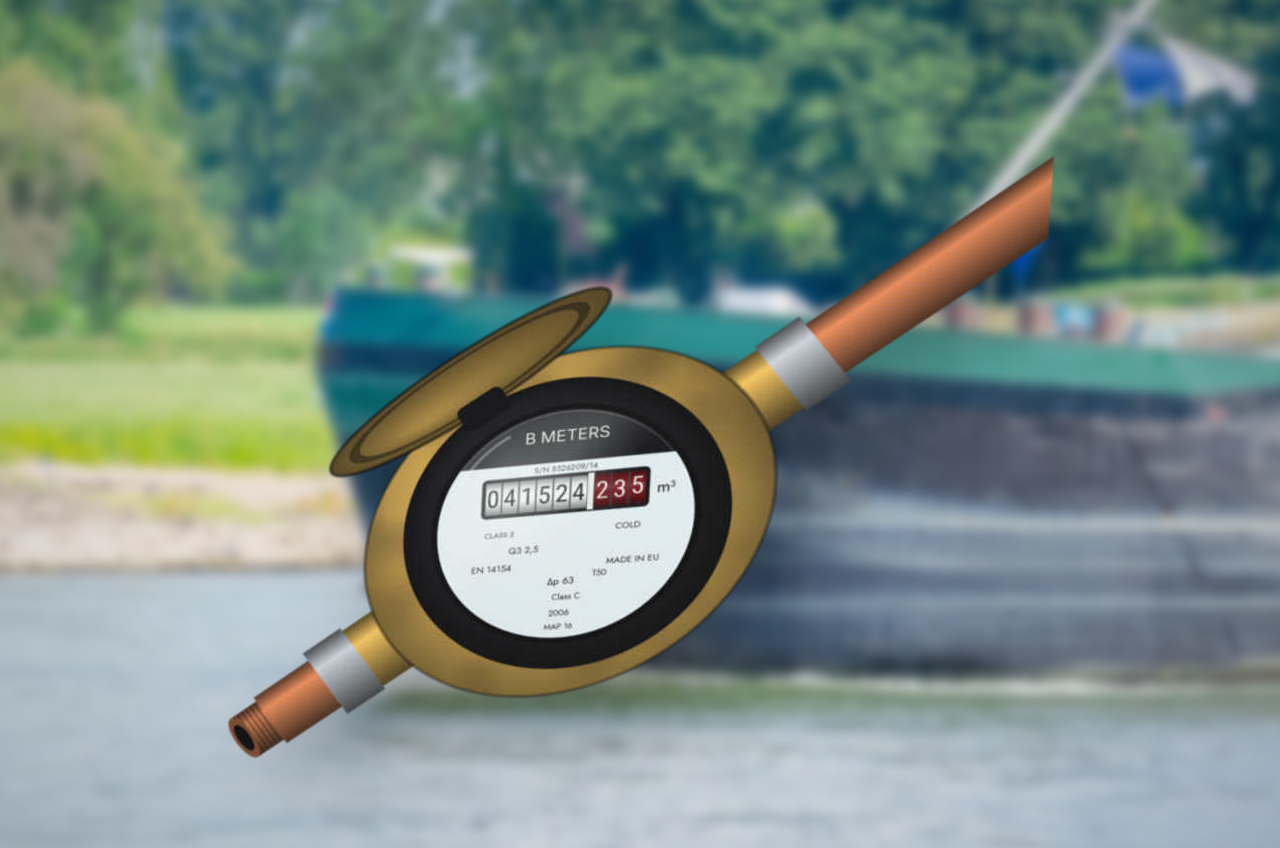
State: 41524.235 m³
